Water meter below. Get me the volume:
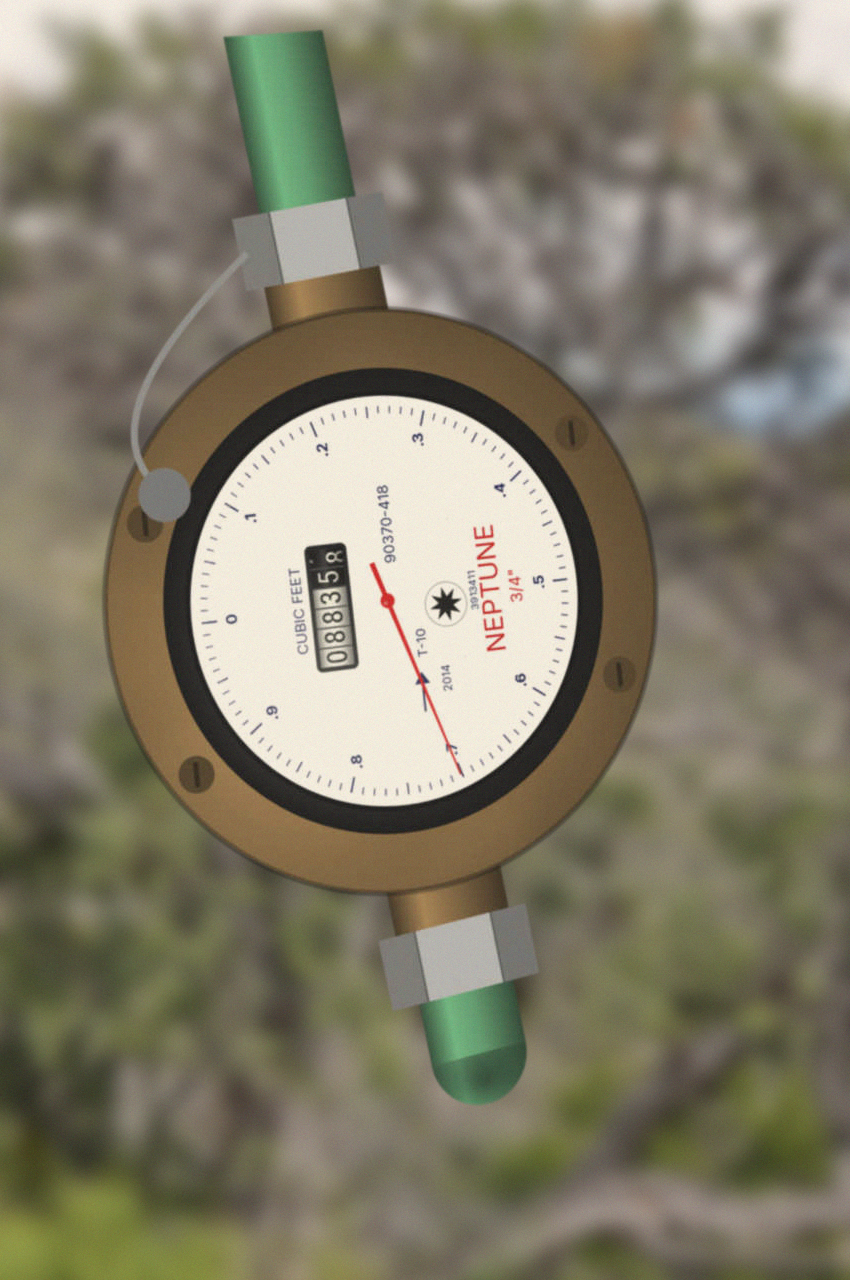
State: 88357.70 ft³
